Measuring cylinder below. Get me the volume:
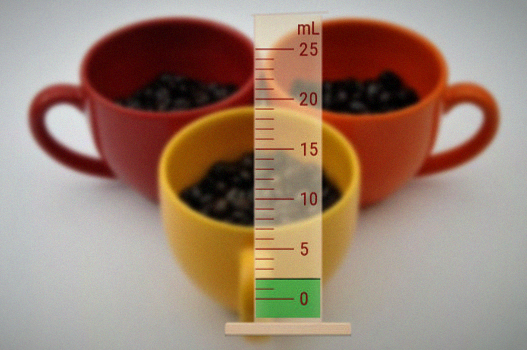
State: 2 mL
